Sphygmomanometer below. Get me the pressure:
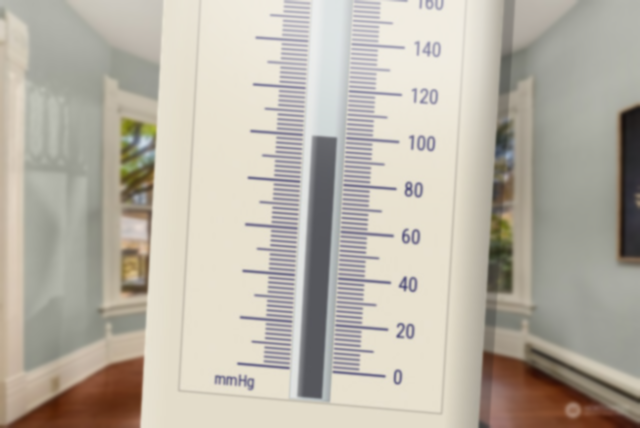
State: 100 mmHg
